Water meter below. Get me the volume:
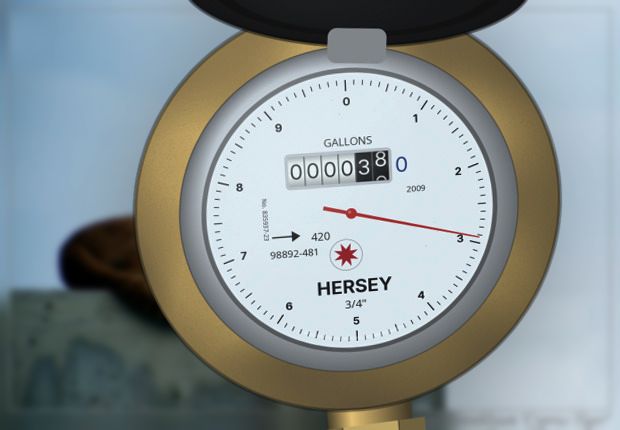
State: 382.9 gal
